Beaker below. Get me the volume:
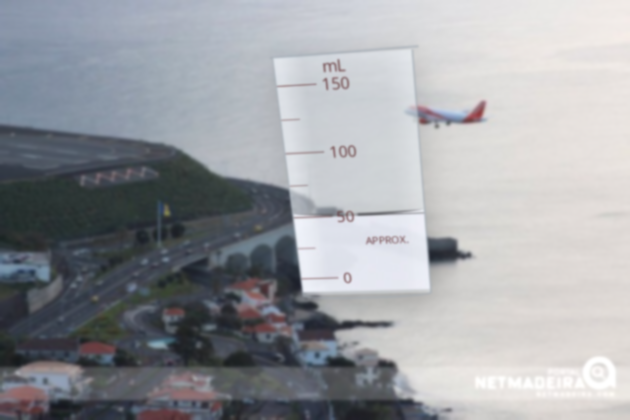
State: 50 mL
